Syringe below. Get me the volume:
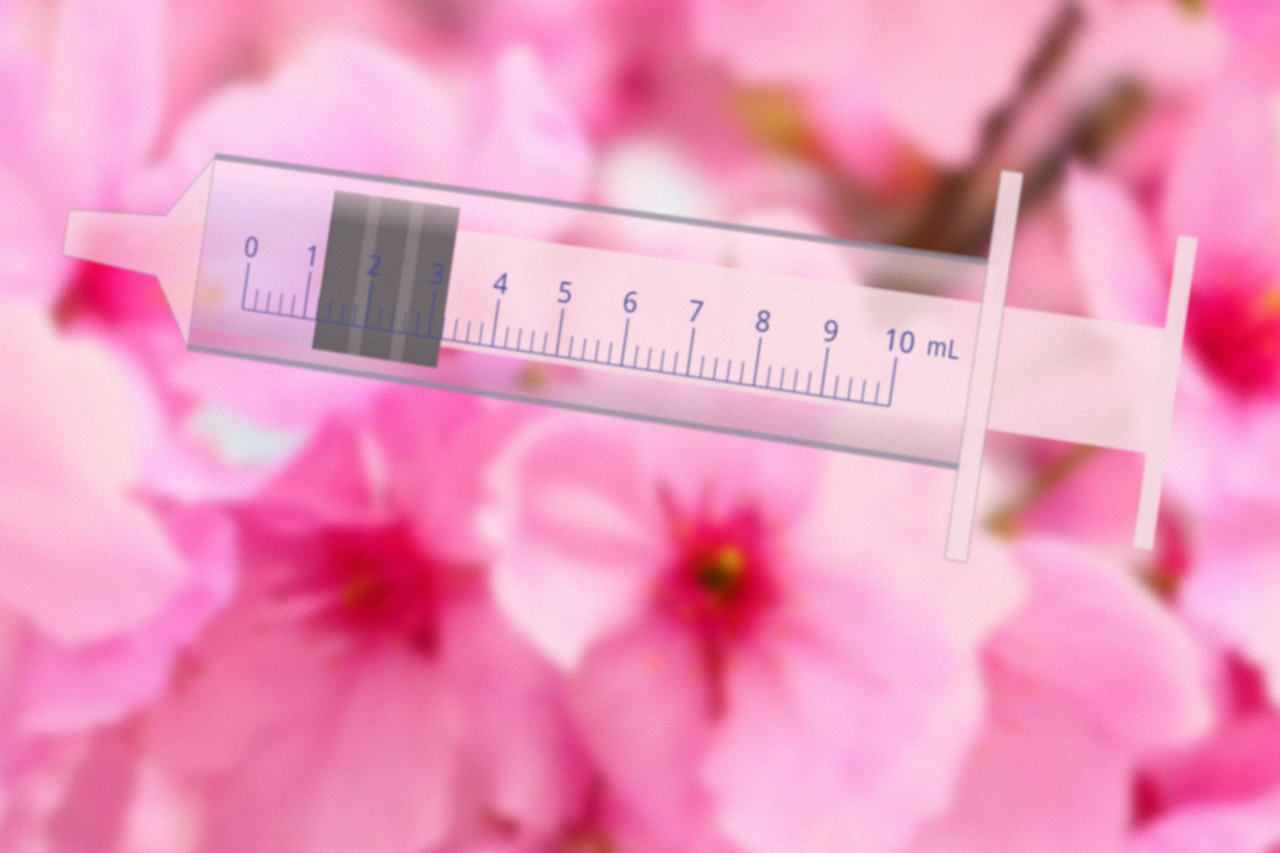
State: 1.2 mL
